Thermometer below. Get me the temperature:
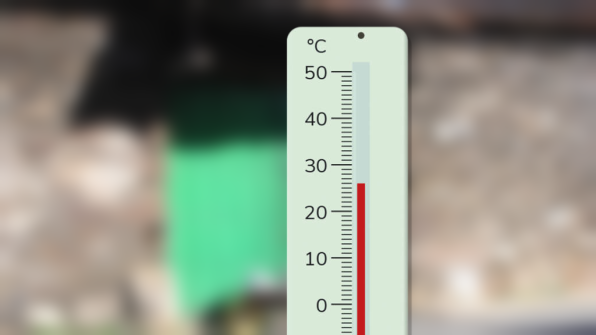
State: 26 °C
